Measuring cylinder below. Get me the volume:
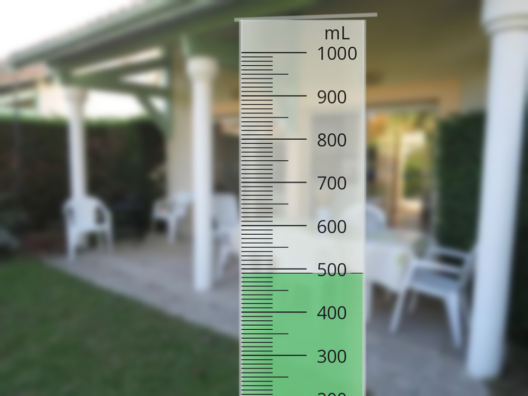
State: 490 mL
